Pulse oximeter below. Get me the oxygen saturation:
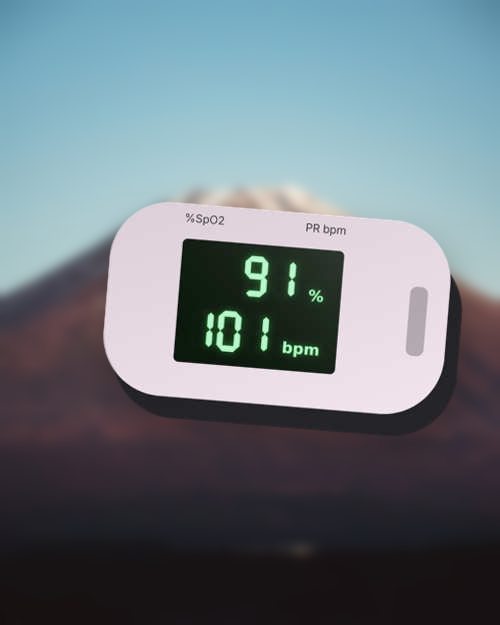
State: 91 %
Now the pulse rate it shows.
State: 101 bpm
